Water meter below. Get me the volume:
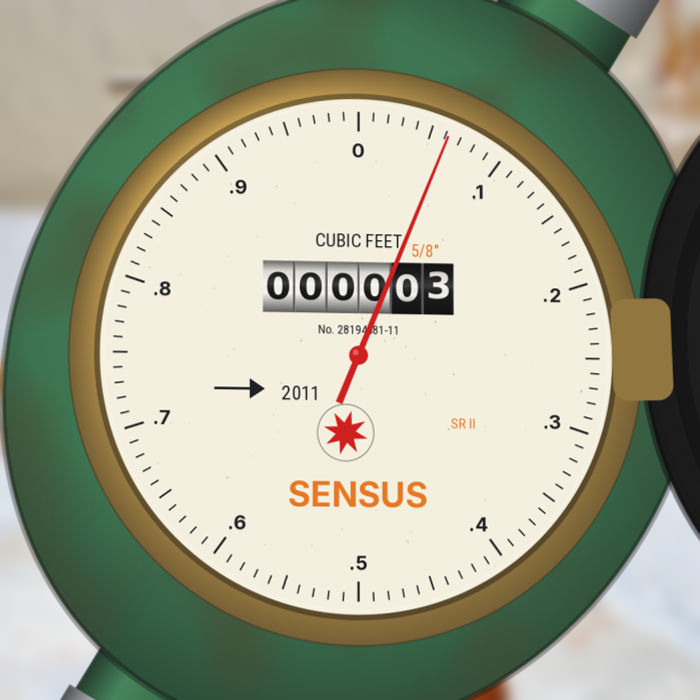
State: 3.06 ft³
